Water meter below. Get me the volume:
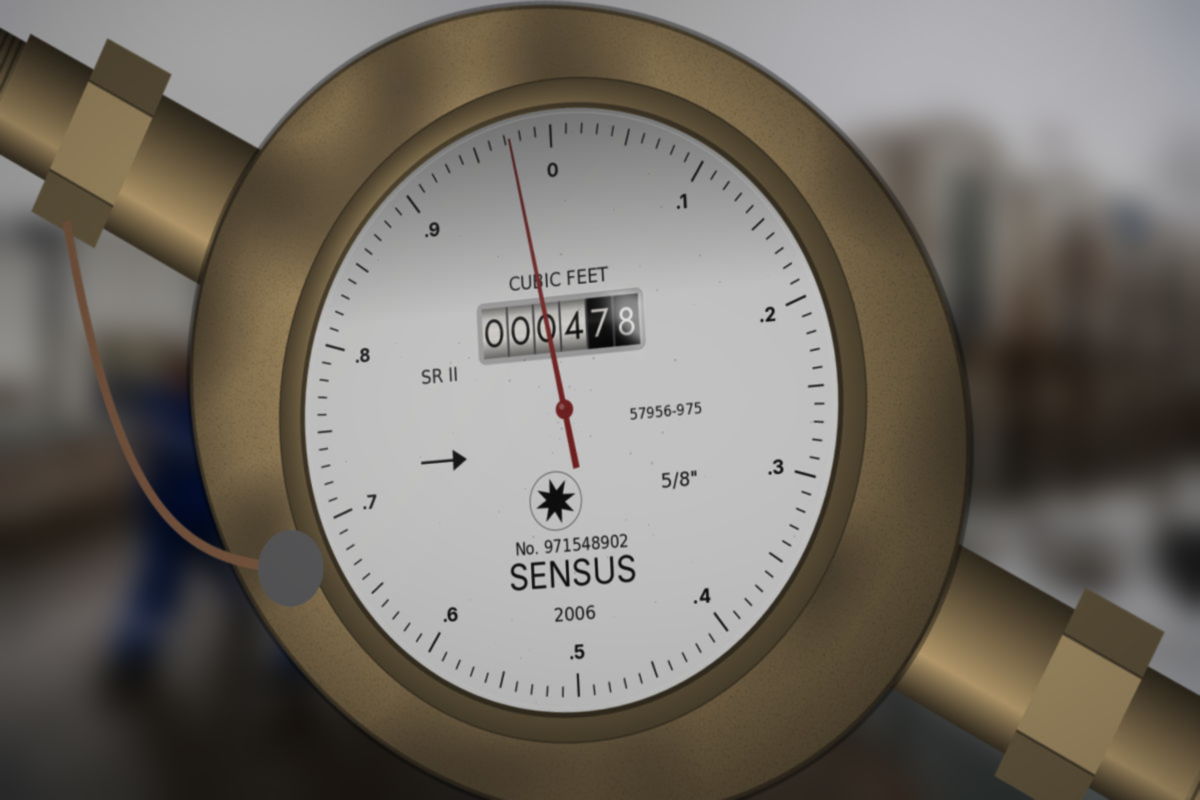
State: 477.97 ft³
